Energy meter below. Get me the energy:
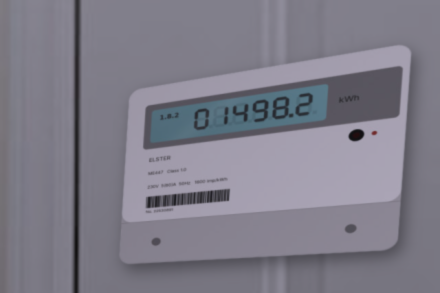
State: 1498.2 kWh
